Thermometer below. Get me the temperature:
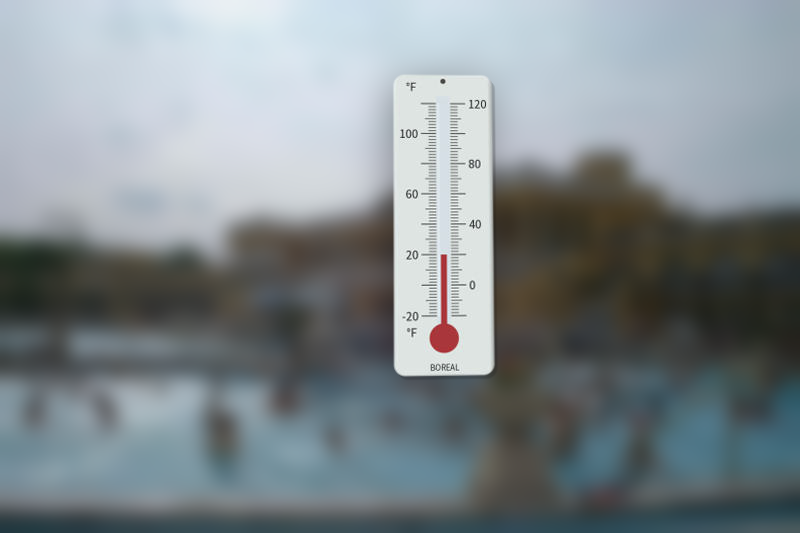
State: 20 °F
